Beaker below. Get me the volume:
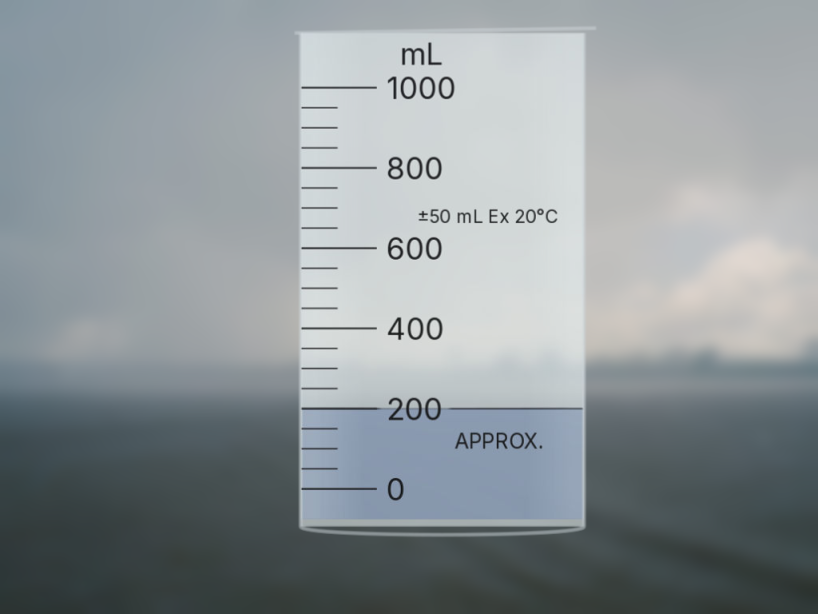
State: 200 mL
